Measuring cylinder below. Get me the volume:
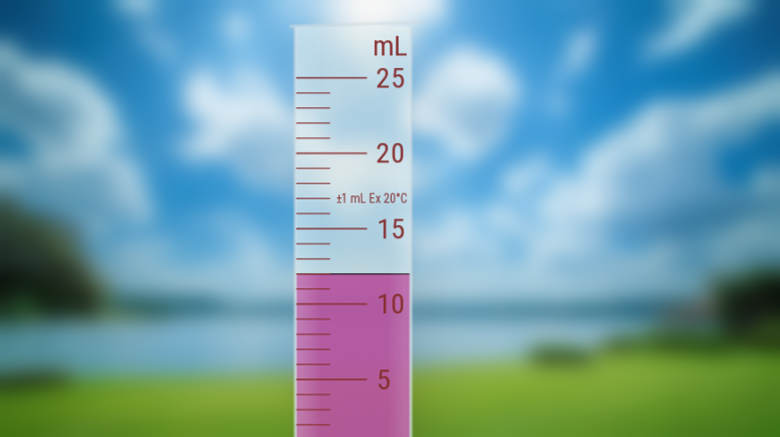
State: 12 mL
